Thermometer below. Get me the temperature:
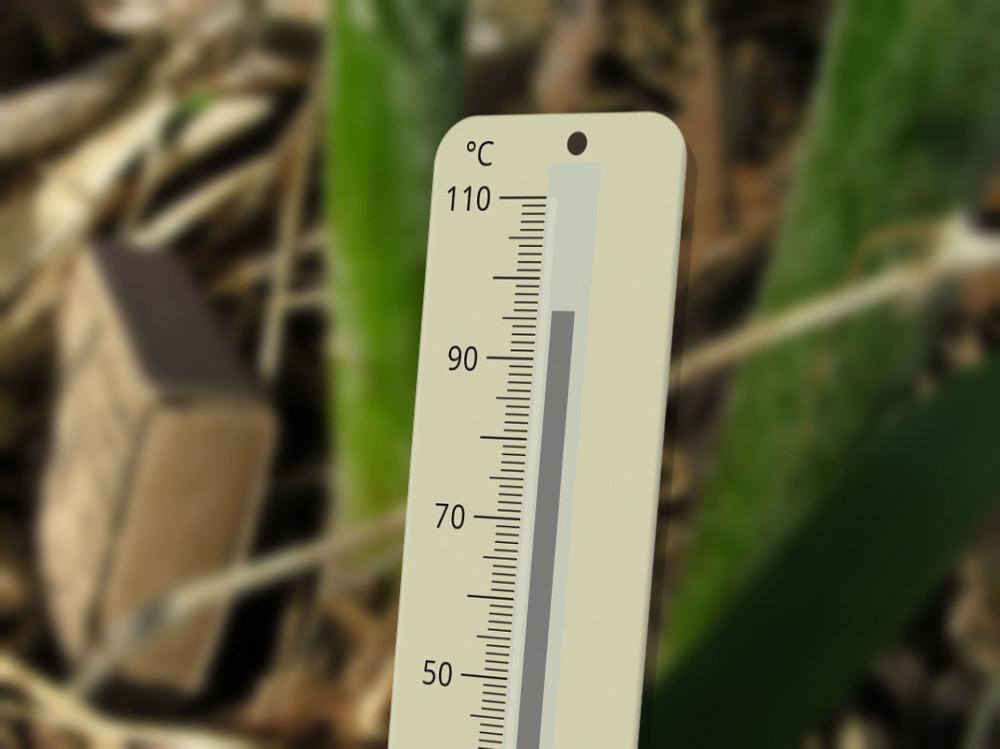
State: 96 °C
